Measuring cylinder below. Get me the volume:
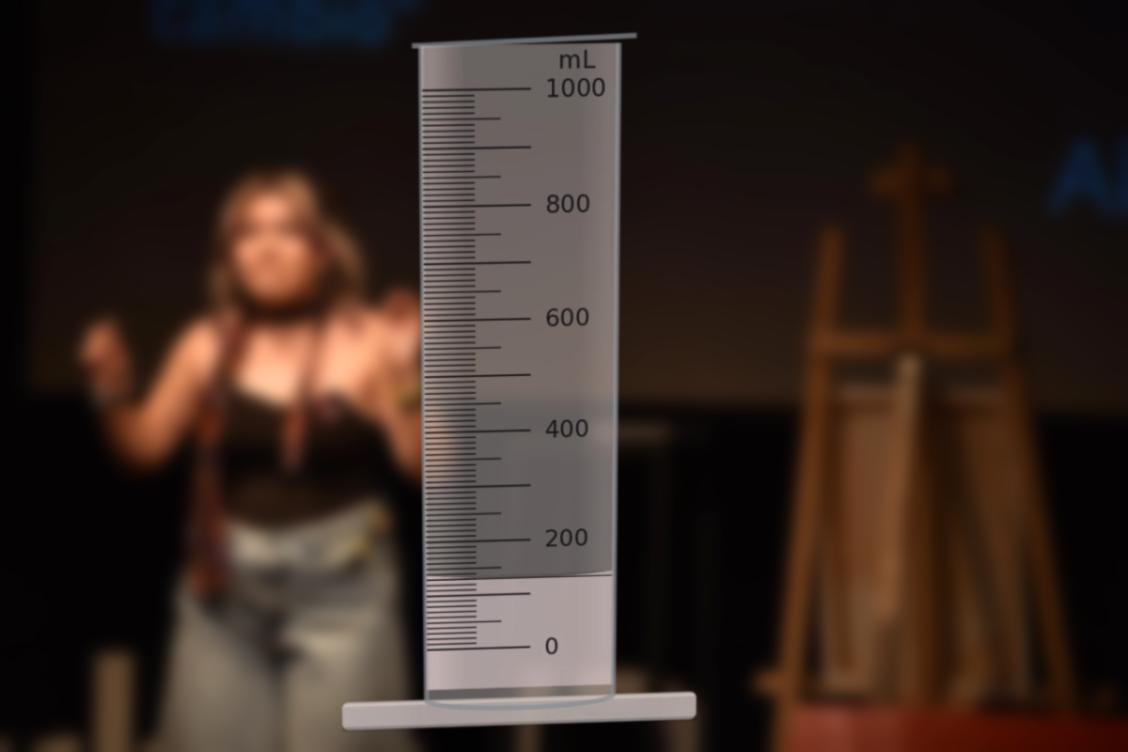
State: 130 mL
